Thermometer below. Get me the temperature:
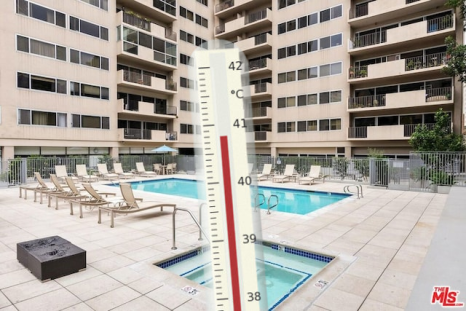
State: 40.8 °C
